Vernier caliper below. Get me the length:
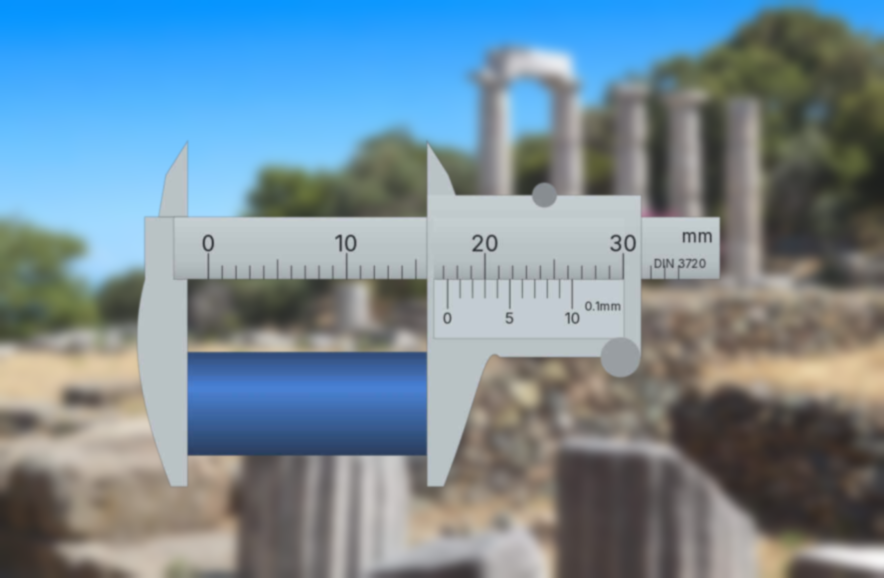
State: 17.3 mm
